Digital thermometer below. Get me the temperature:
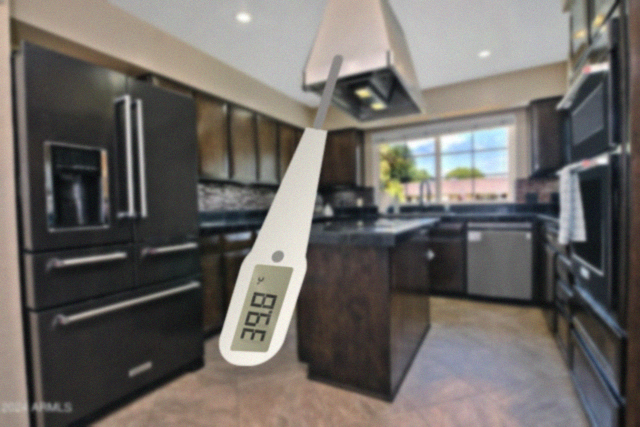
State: 39.8 °C
